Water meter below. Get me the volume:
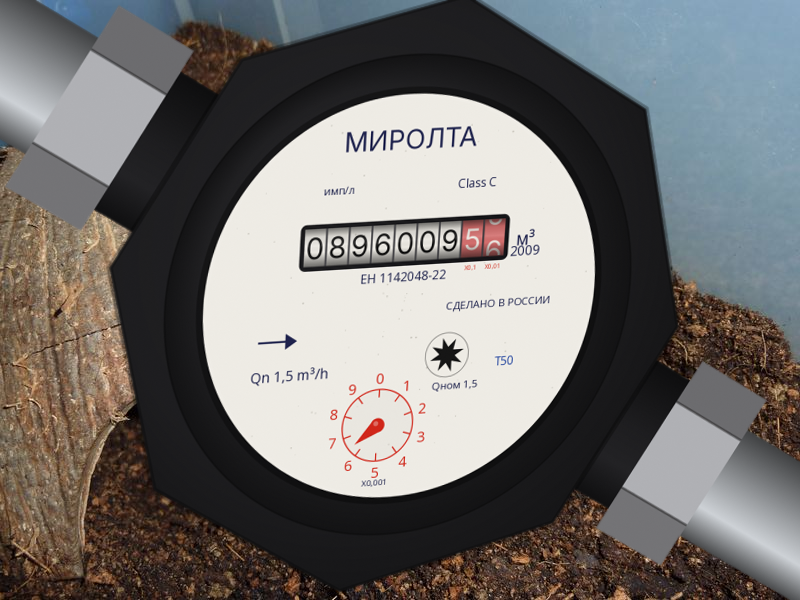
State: 896009.556 m³
